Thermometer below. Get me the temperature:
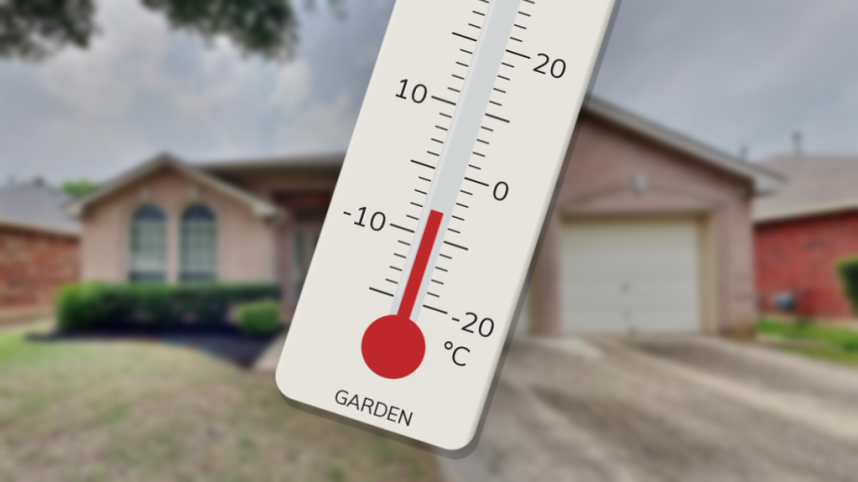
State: -6 °C
